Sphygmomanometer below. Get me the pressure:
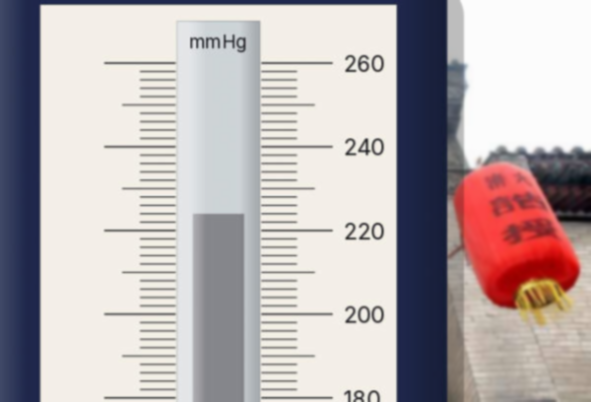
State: 224 mmHg
